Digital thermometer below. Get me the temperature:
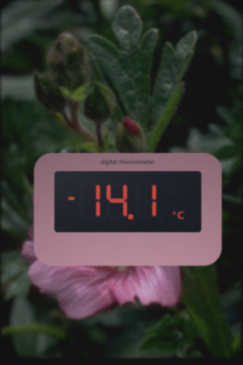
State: -14.1 °C
